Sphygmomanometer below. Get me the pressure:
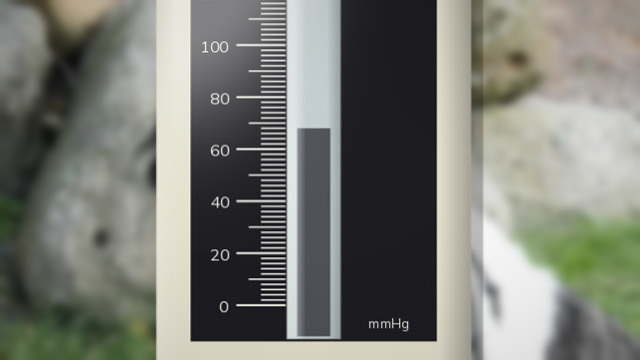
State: 68 mmHg
